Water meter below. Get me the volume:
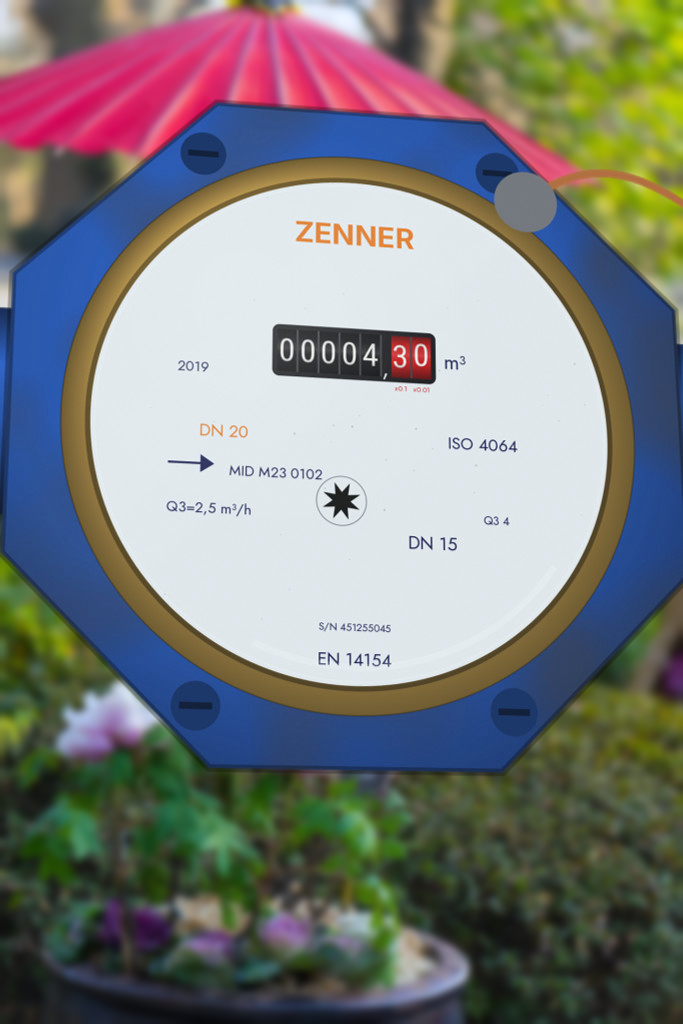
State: 4.30 m³
